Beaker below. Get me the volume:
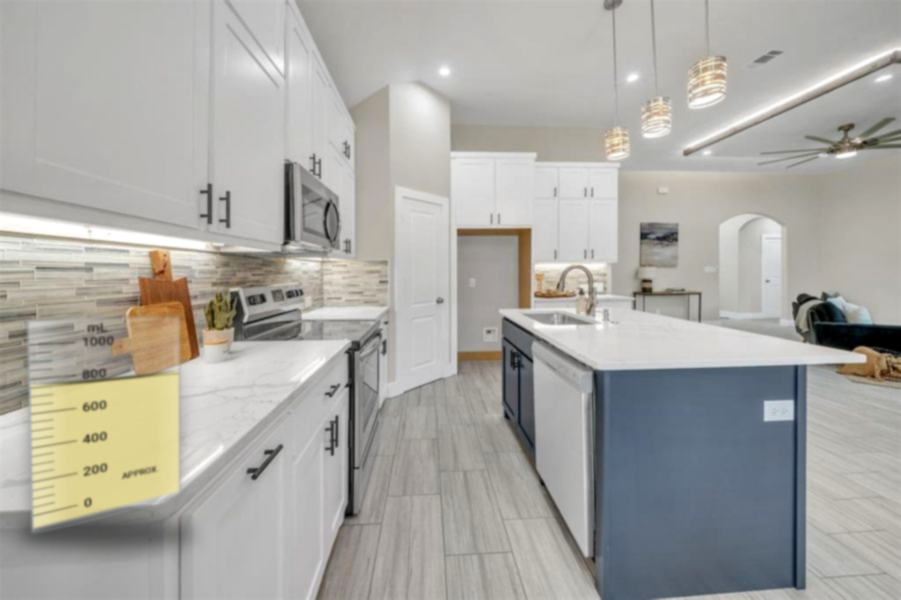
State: 750 mL
